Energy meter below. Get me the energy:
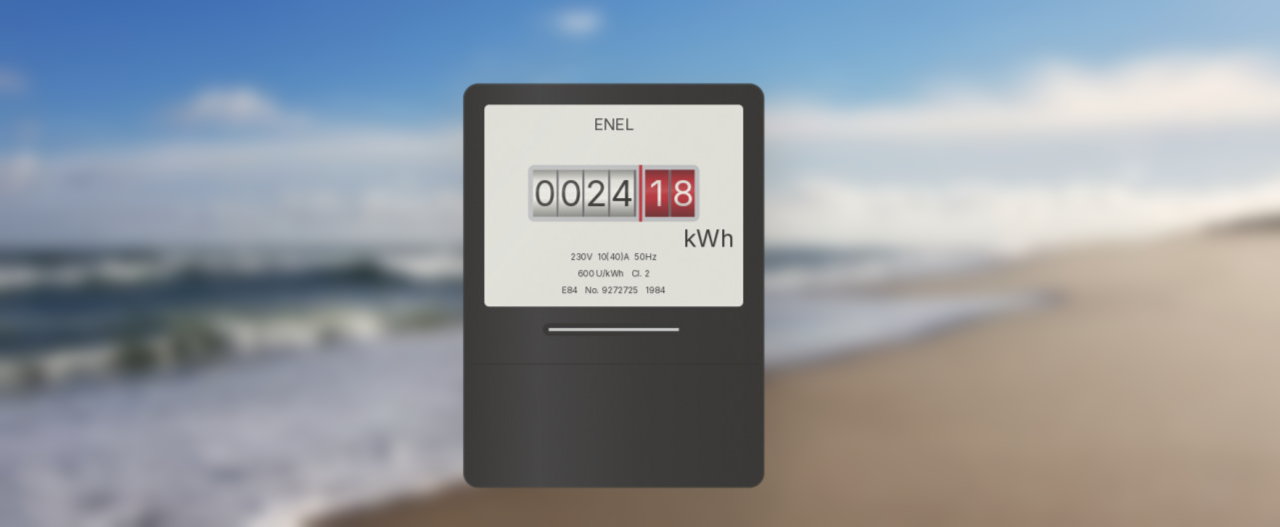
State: 24.18 kWh
